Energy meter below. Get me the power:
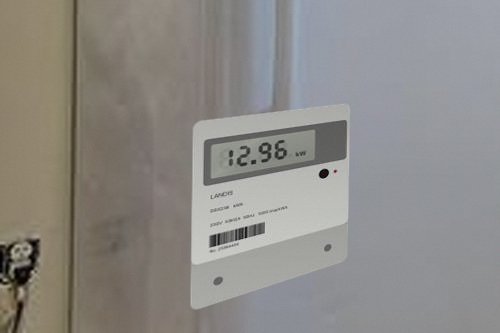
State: 12.96 kW
